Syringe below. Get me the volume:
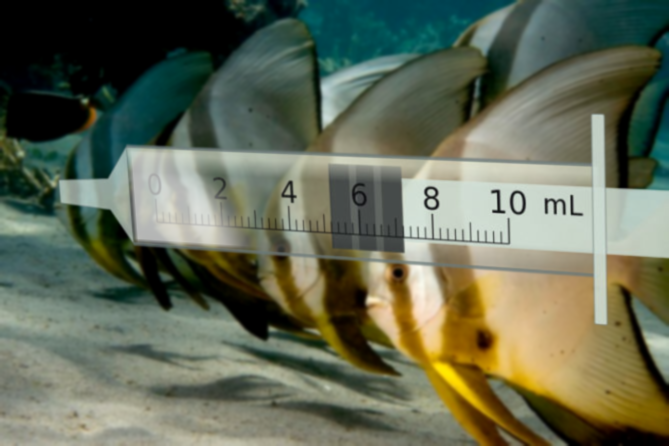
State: 5.2 mL
